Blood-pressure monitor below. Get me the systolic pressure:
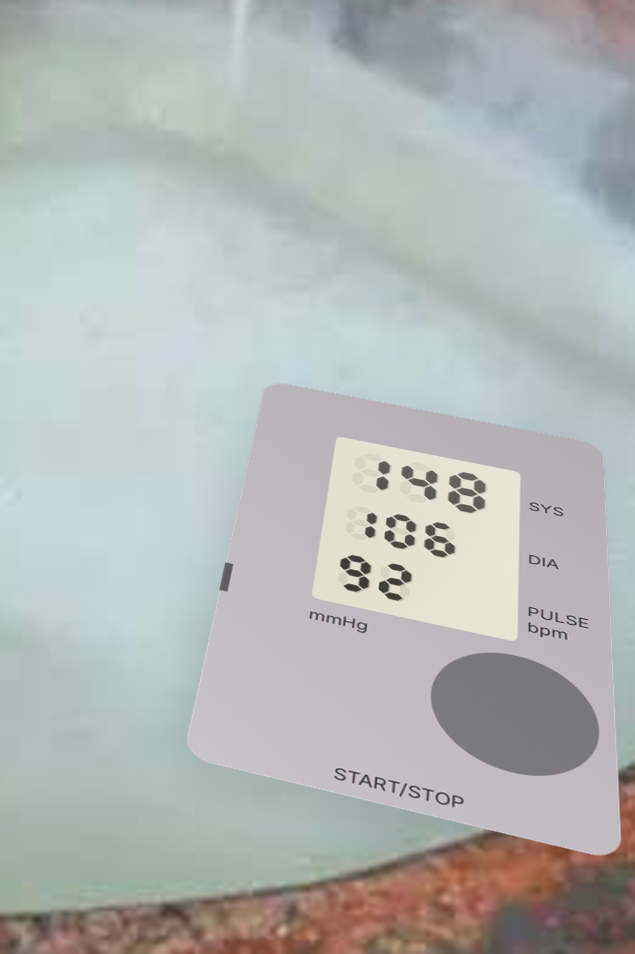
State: 148 mmHg
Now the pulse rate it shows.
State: 92 bpm
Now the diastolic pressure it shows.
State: 106 mmHg
